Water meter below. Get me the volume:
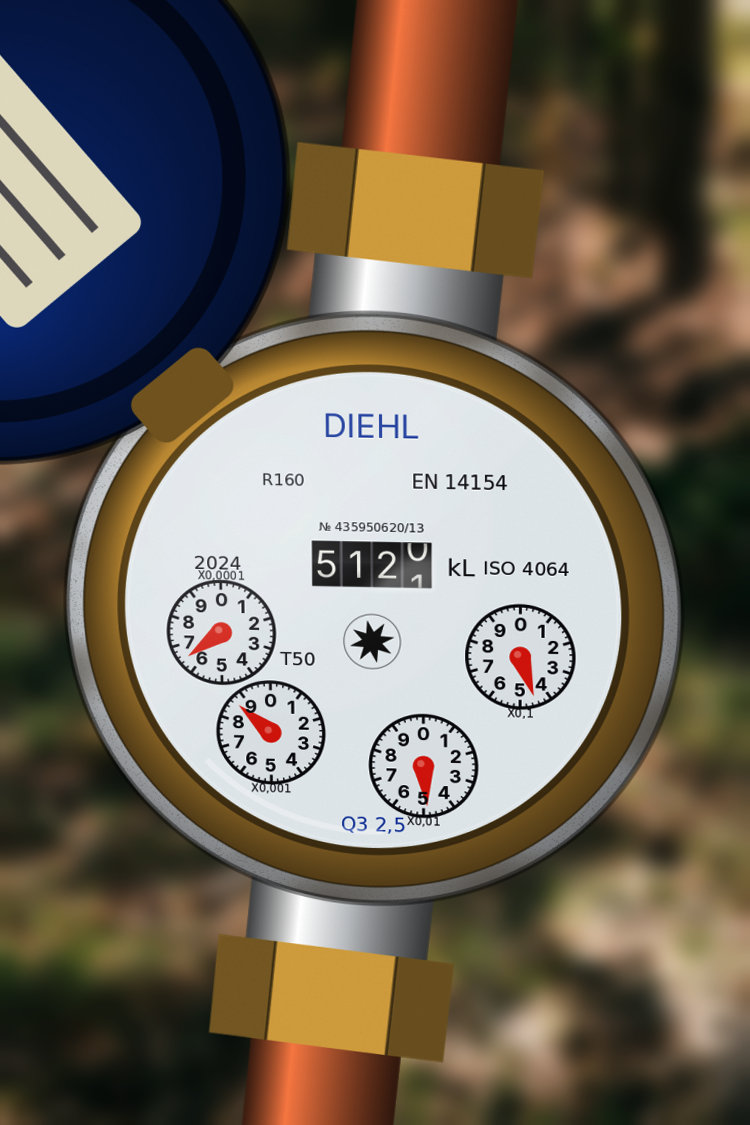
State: 5120.4486 kL
